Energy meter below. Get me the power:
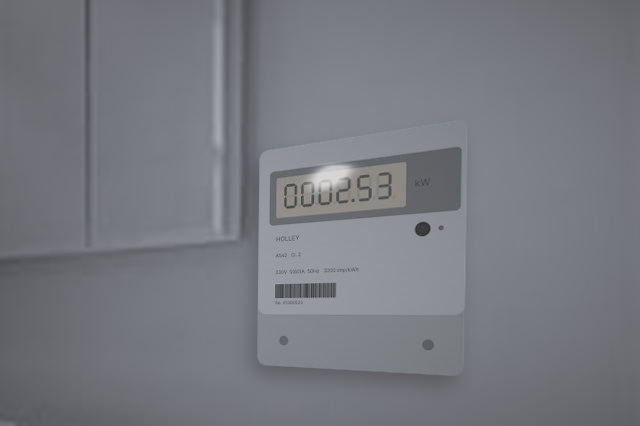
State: 2.53 kW
